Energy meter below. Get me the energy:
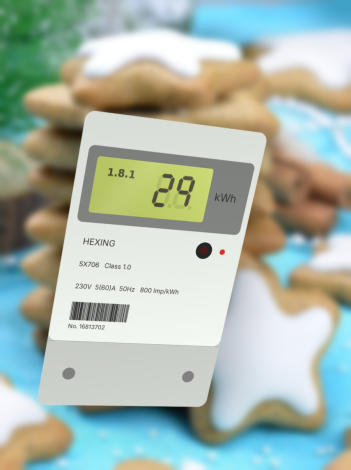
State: 29 kWh
